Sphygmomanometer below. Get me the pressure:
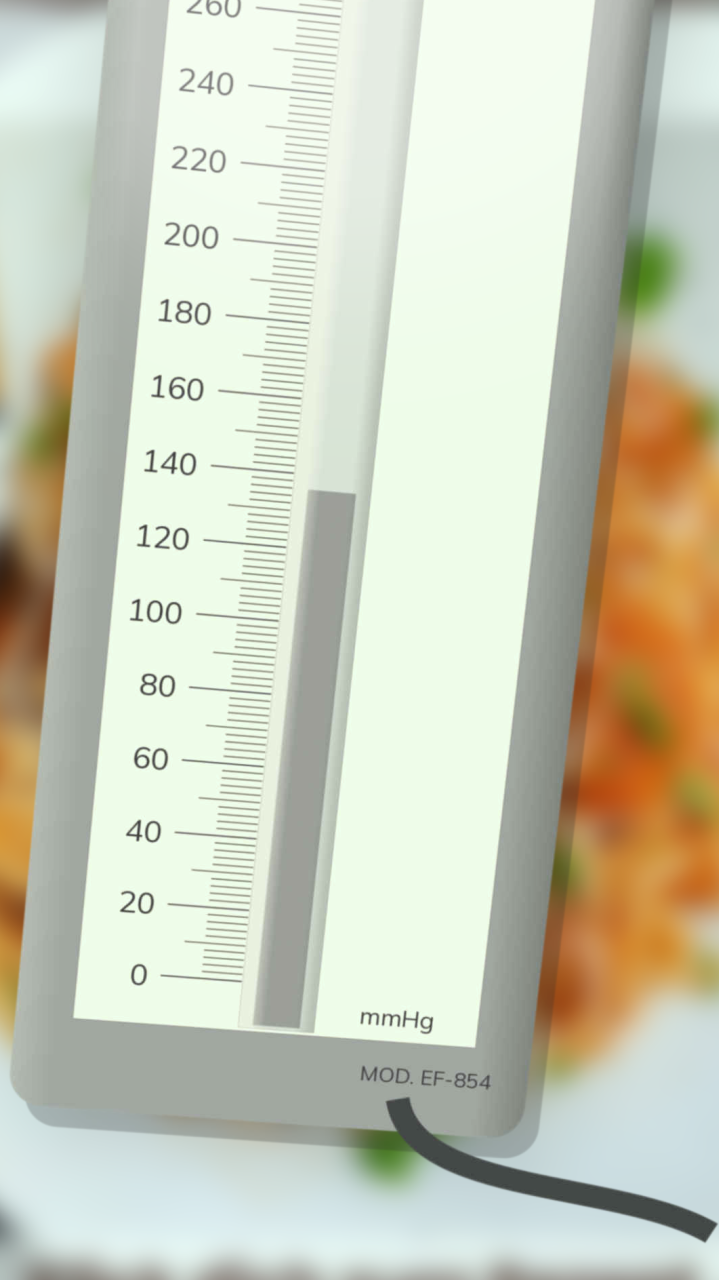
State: 136 mmHg
